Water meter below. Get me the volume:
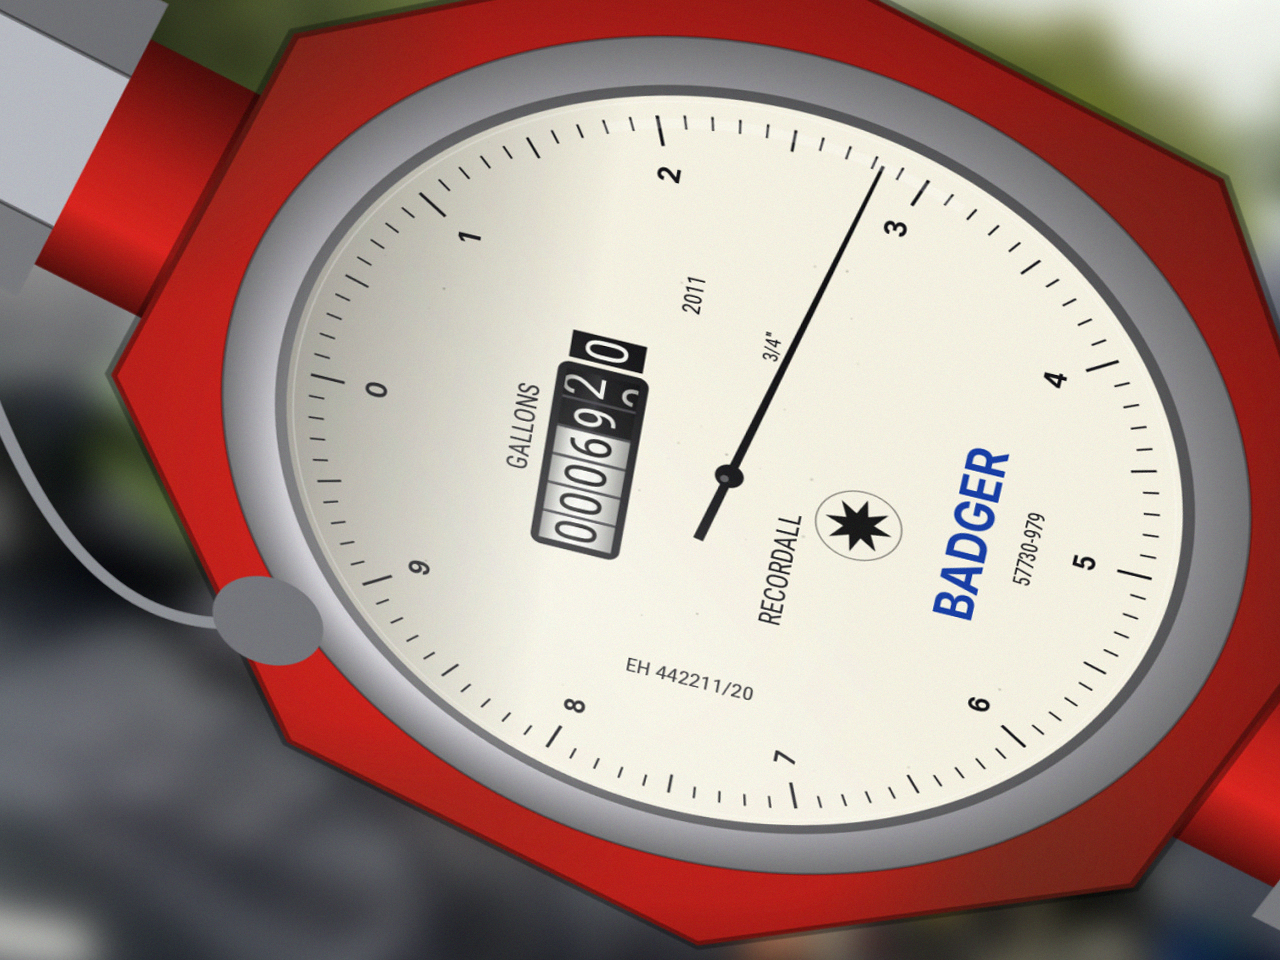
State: 6922.8 gal
